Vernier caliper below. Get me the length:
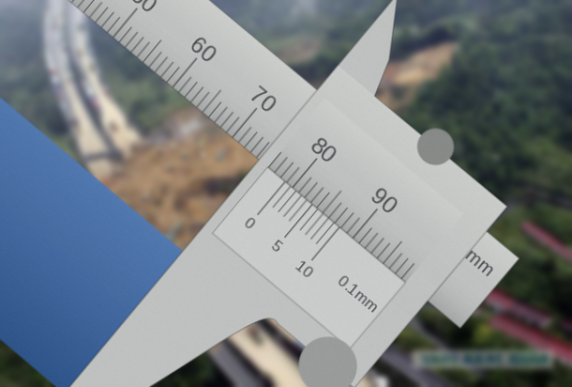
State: 78.8 mm
